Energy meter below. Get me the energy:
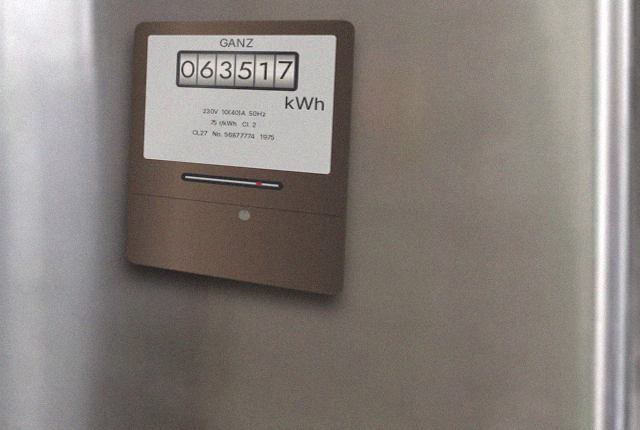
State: 63517 kWh
